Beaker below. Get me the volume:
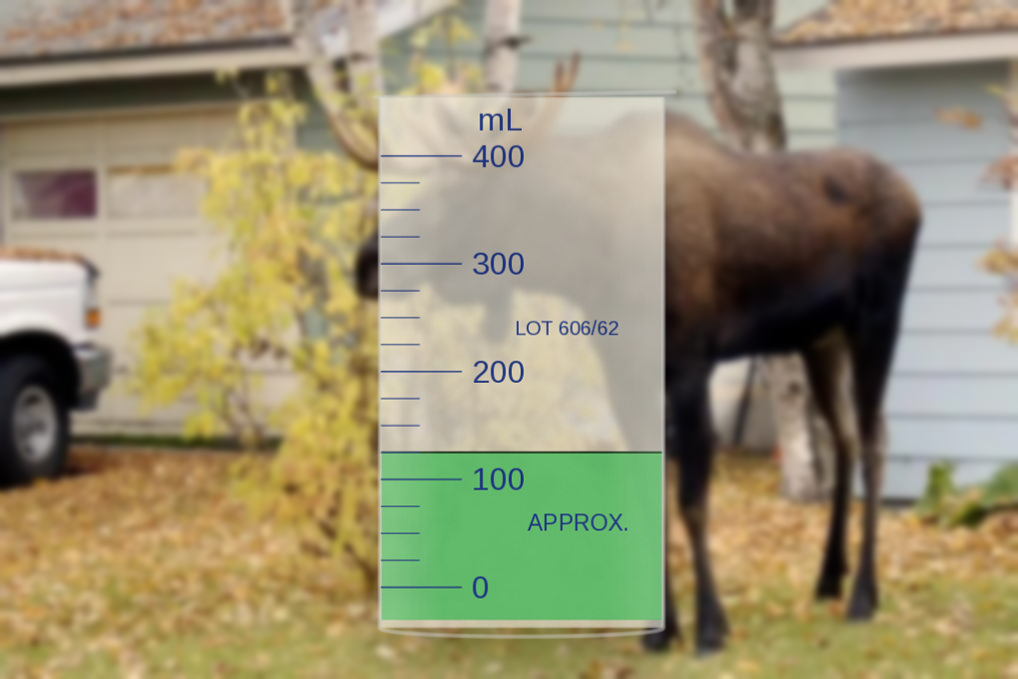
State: 125 mL
